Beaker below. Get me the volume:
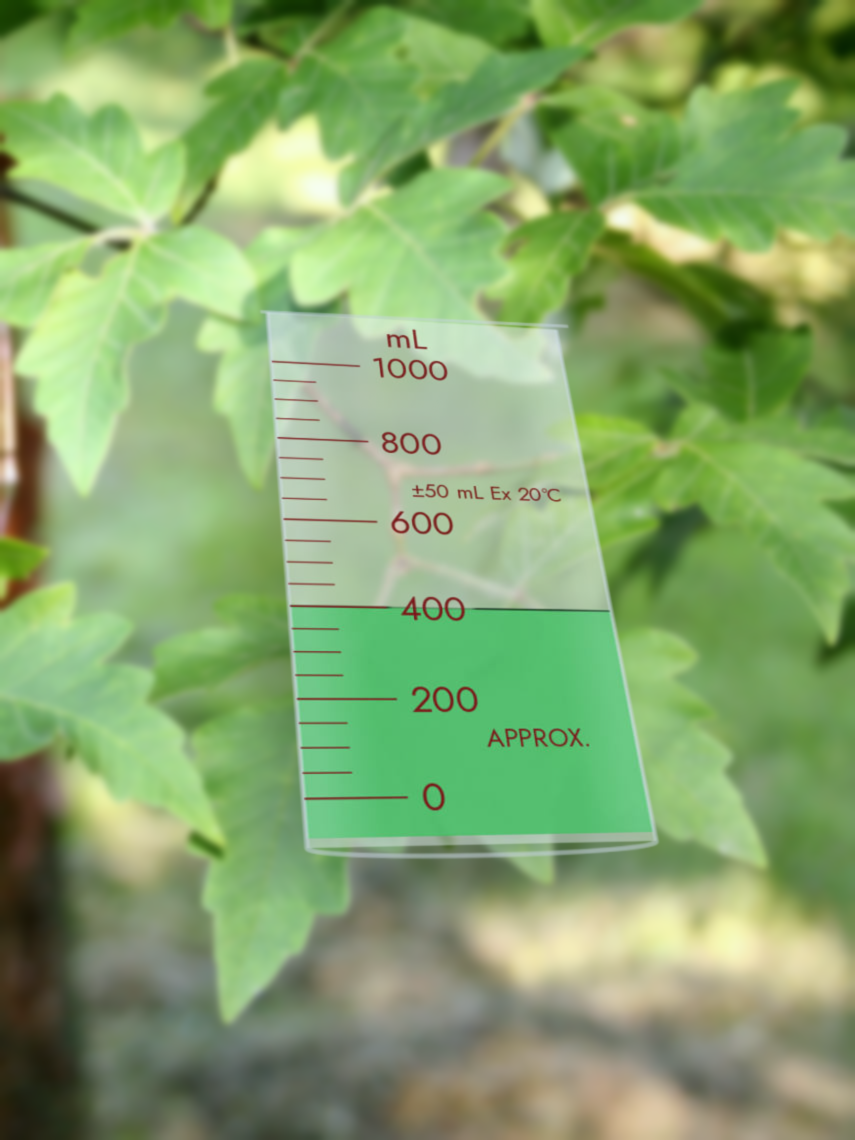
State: 400 mL
